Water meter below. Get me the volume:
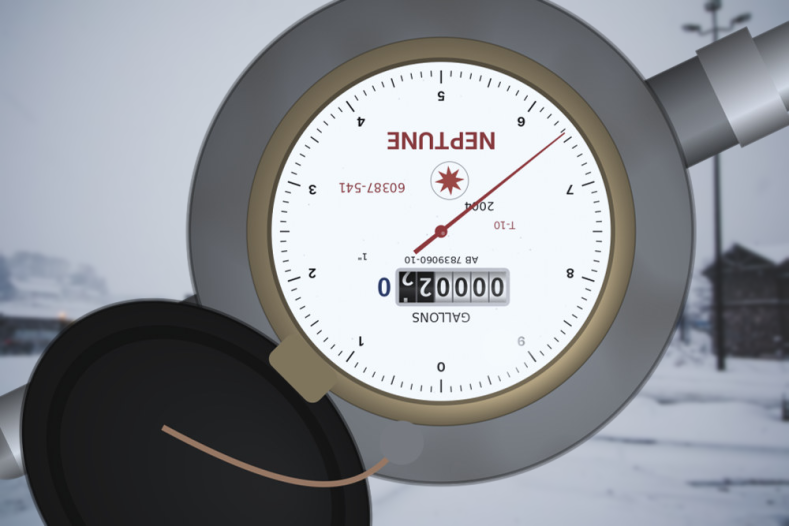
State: 216.4 gal
